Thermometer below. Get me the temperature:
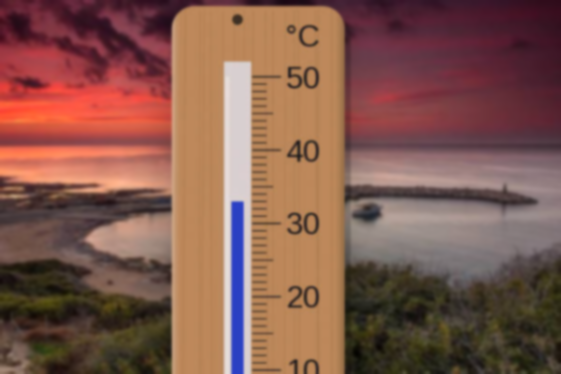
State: 33 °C
